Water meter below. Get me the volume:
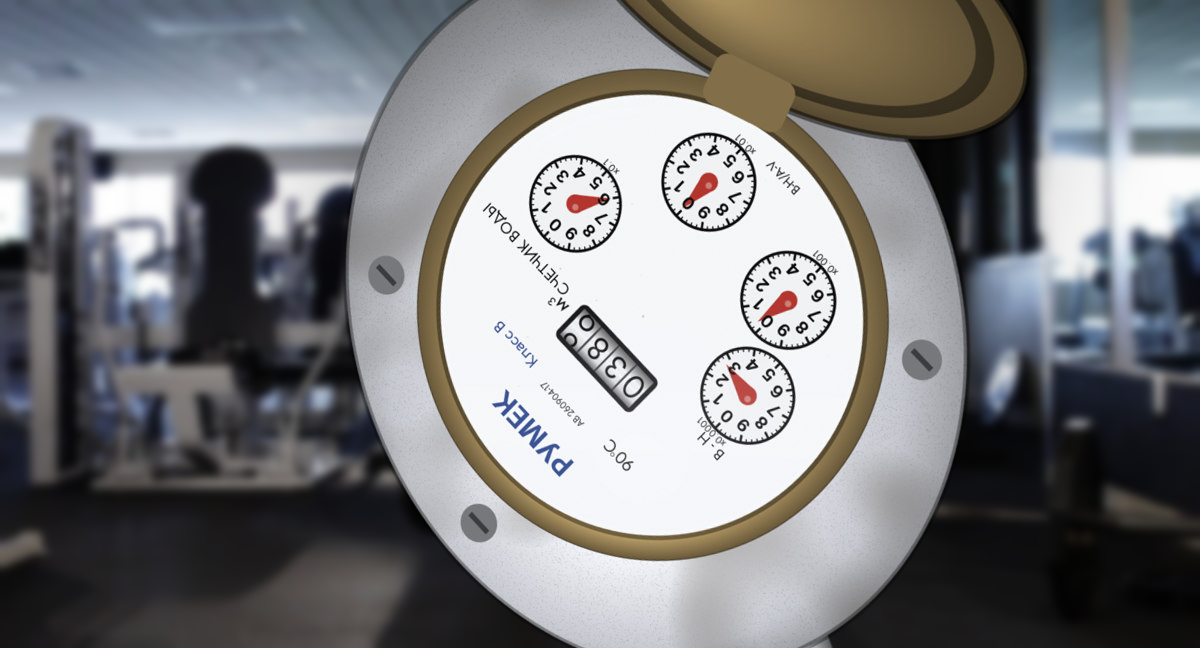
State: 388.6002 m³
